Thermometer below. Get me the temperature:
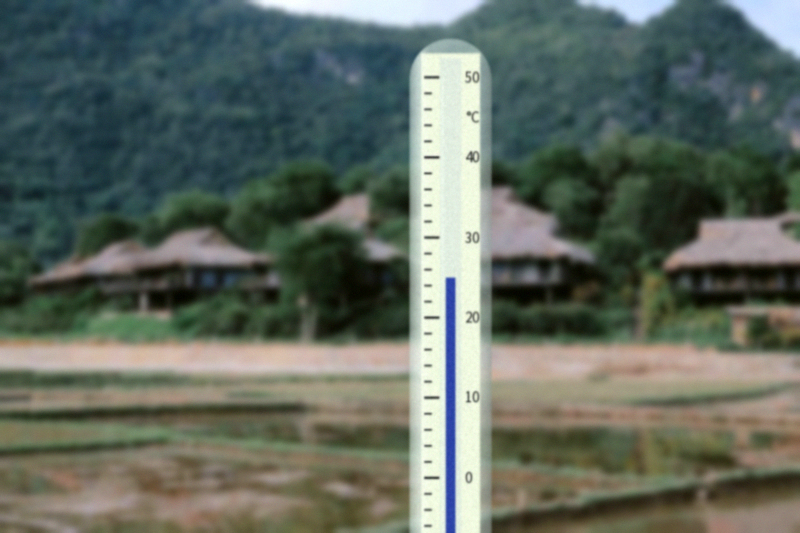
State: 25 °C
